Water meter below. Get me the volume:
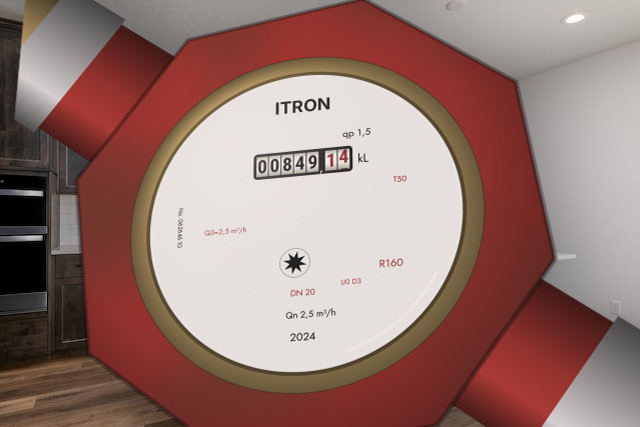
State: 849.14 kL
